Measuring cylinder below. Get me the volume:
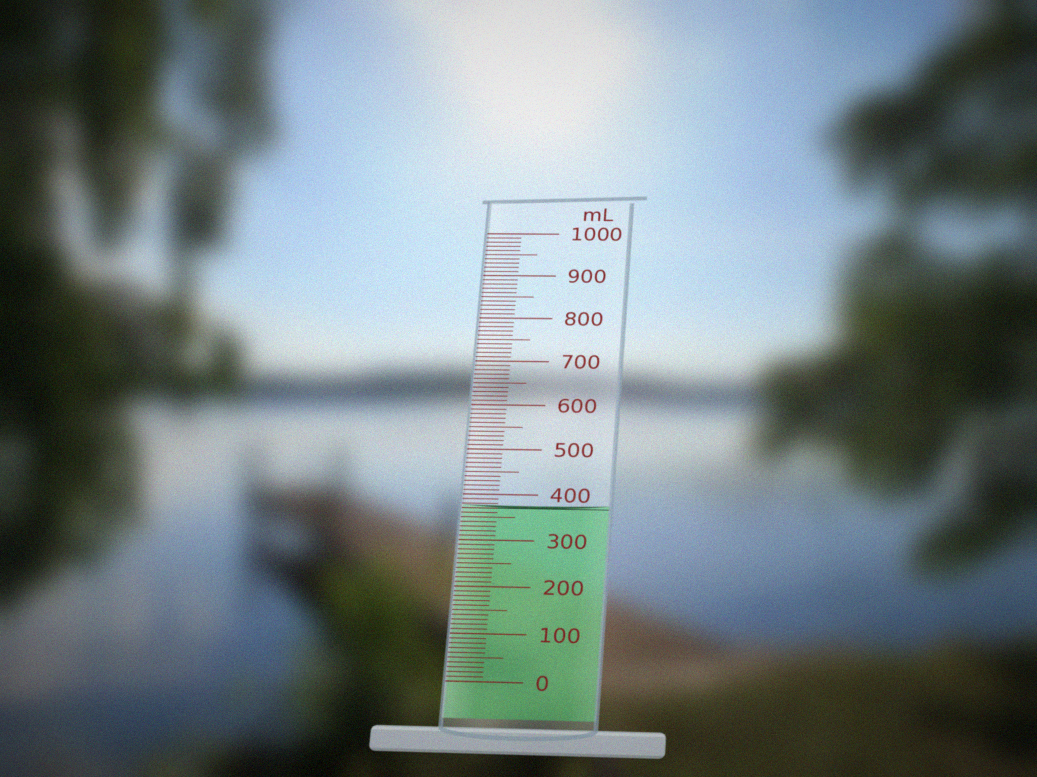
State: 370 mL
